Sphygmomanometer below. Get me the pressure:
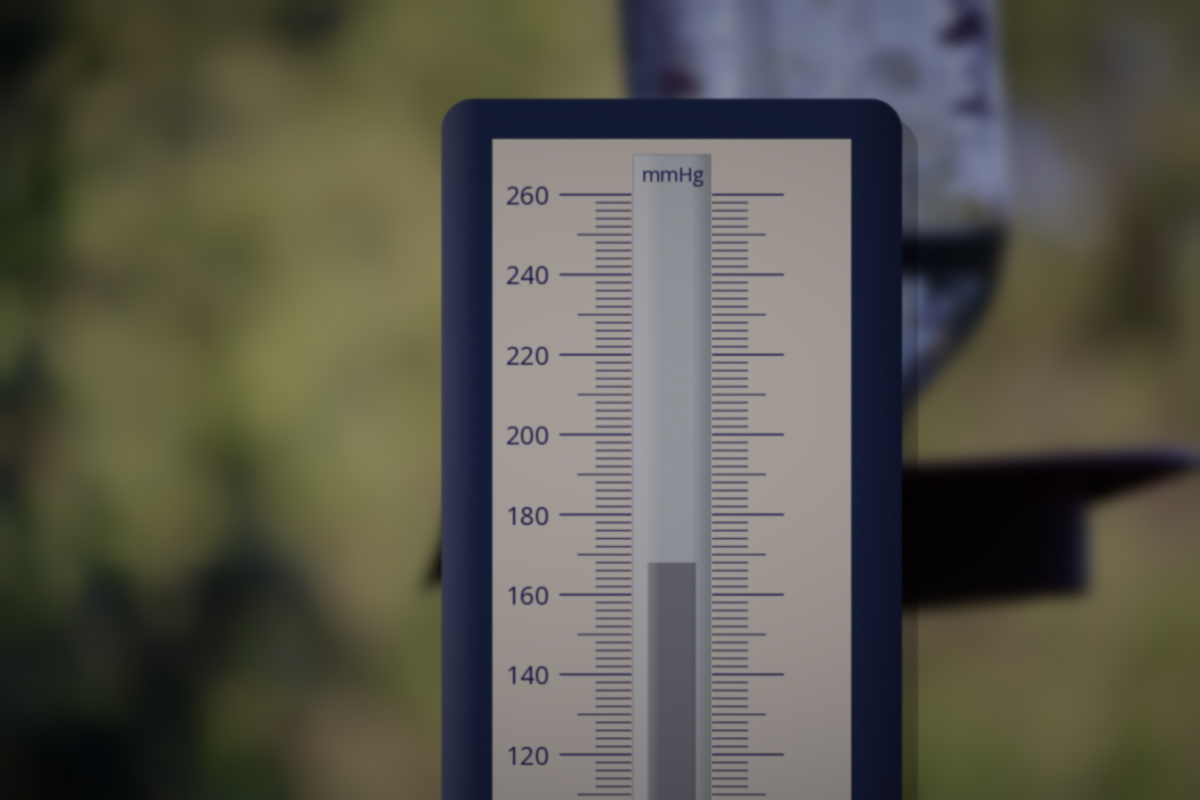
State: 168 mmHg
